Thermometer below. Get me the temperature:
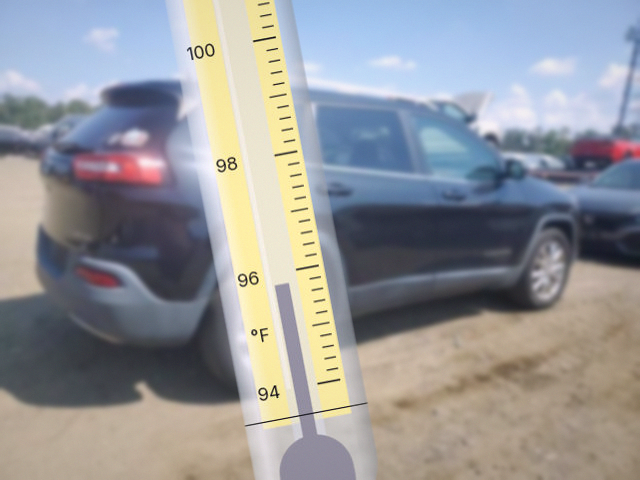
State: 95.8 °F
